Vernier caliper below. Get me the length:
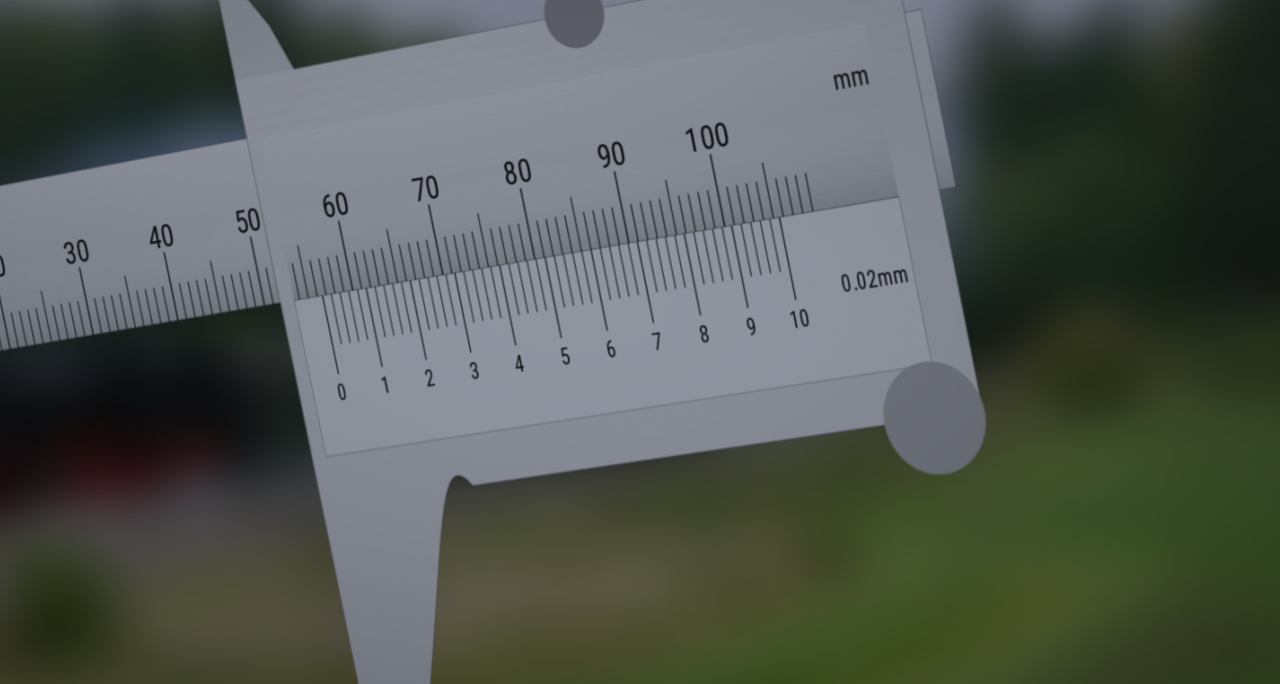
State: 56.6 mm
